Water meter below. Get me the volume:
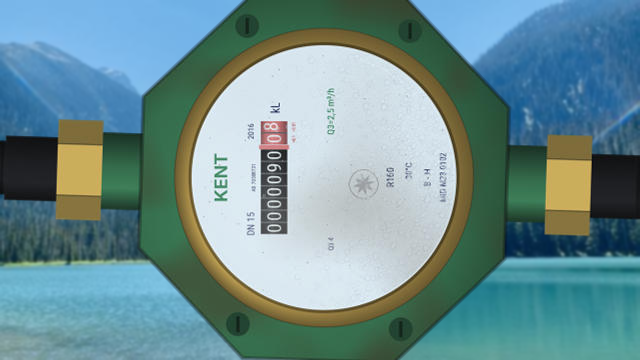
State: 90.08 kL
